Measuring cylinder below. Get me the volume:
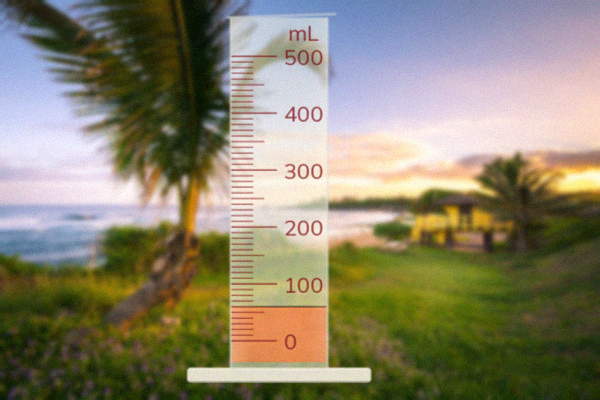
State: 60 mL
